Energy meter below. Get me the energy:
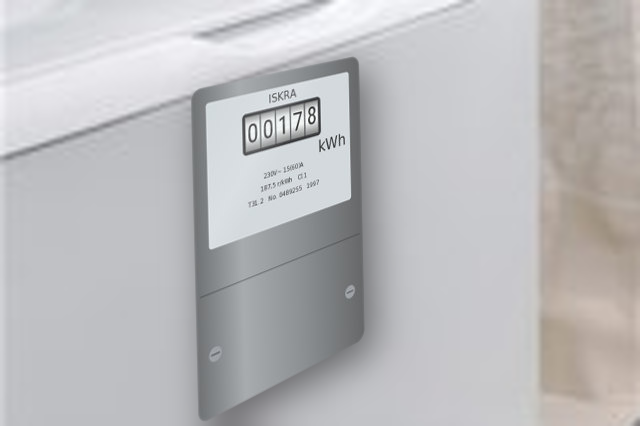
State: 178 kWh
